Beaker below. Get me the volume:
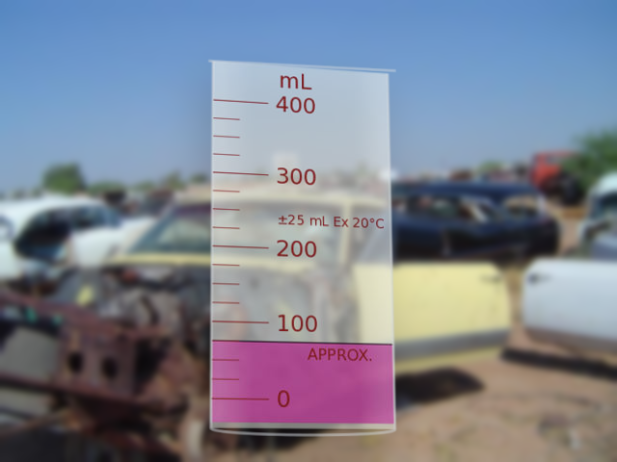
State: 75 mL
